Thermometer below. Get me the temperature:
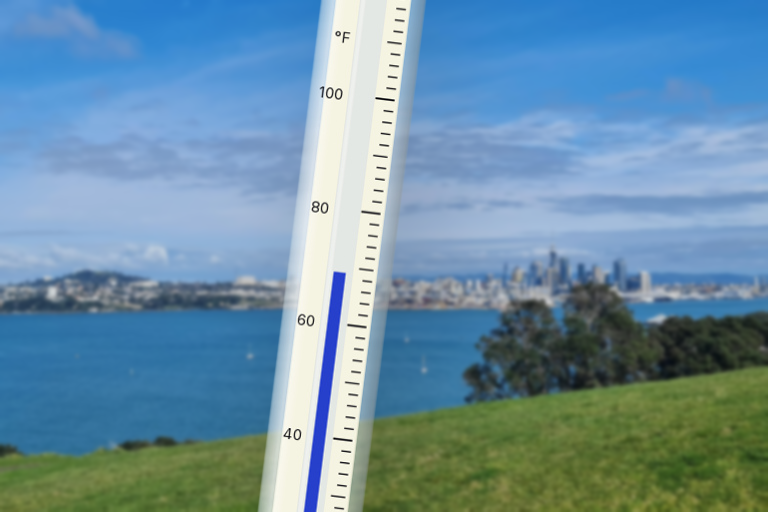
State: 69 °F
